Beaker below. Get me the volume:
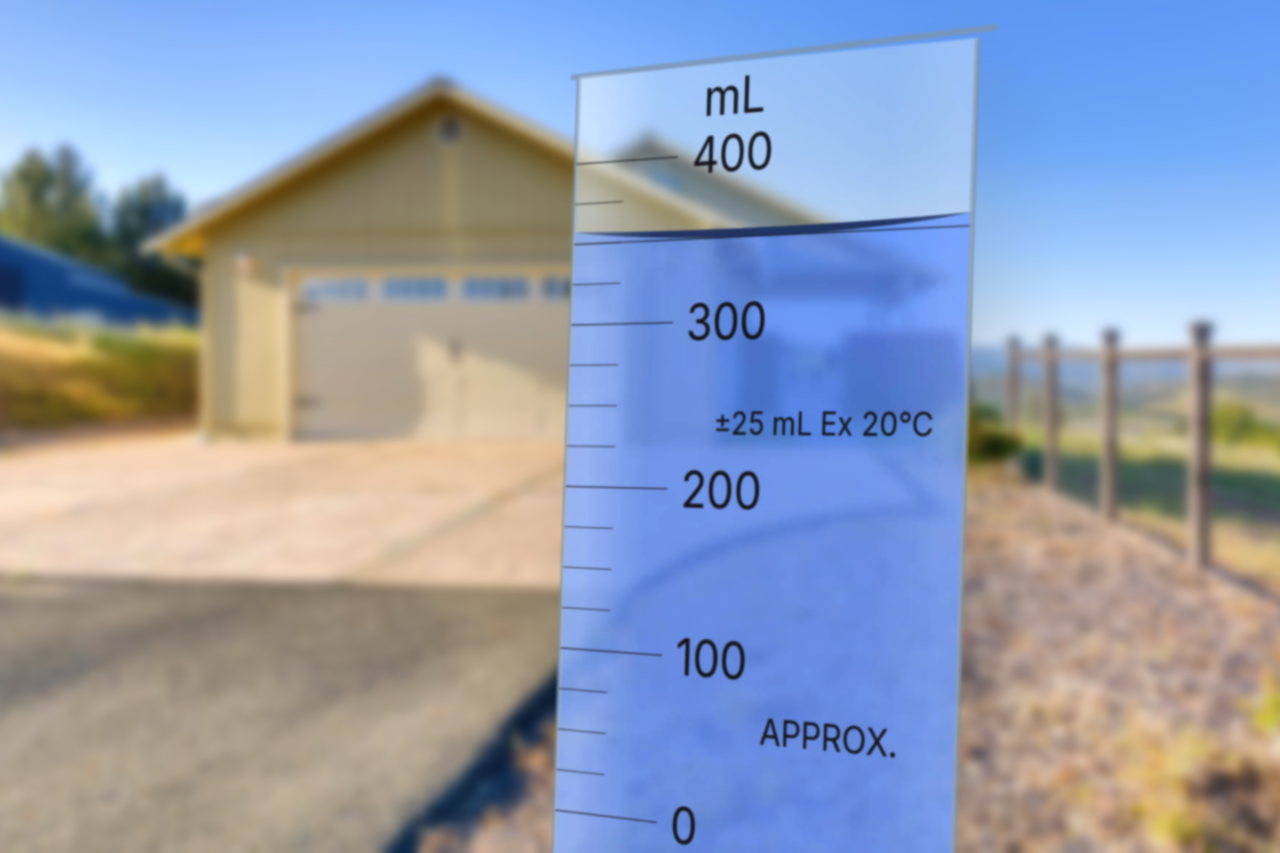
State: 350 mL
